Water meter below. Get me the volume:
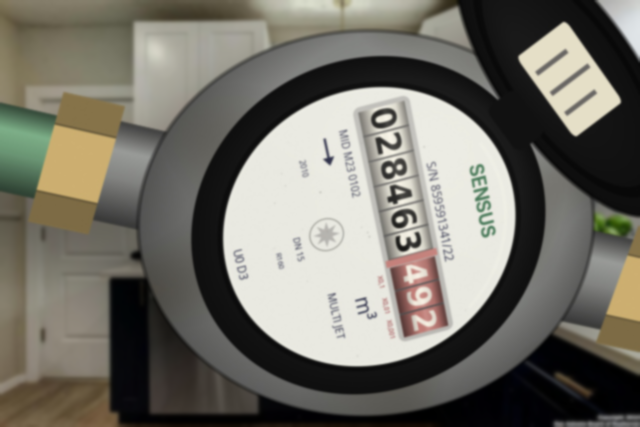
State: 28463.492 m³
